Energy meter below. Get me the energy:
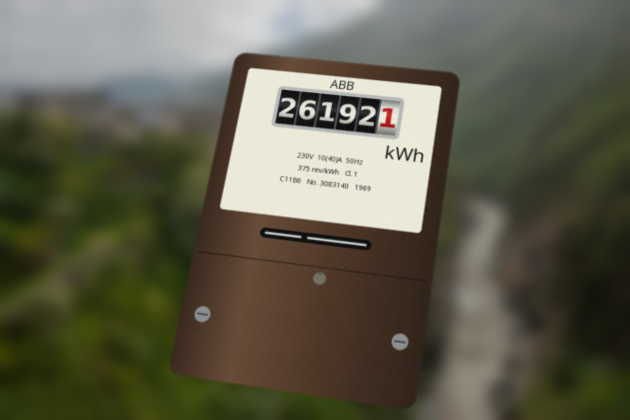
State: 26192.1 kWh
